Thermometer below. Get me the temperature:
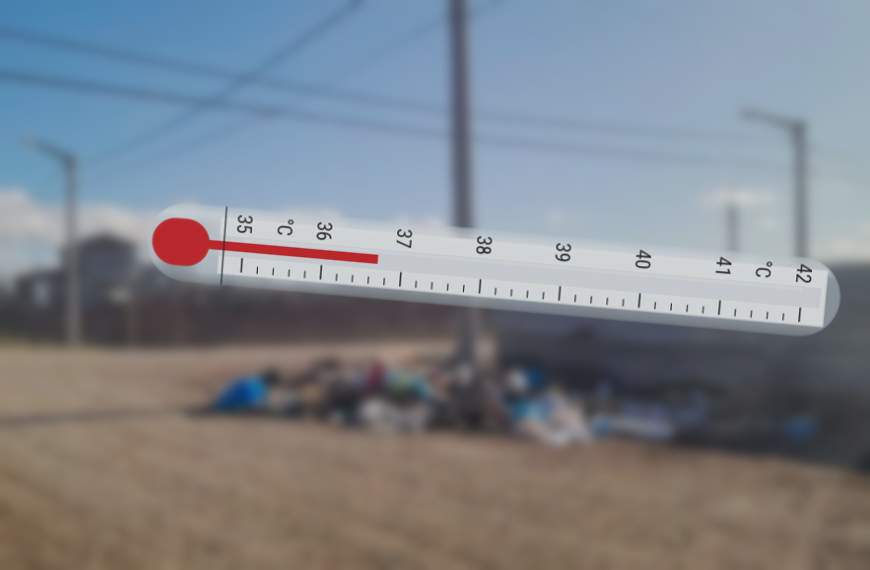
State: 36.7 °C
